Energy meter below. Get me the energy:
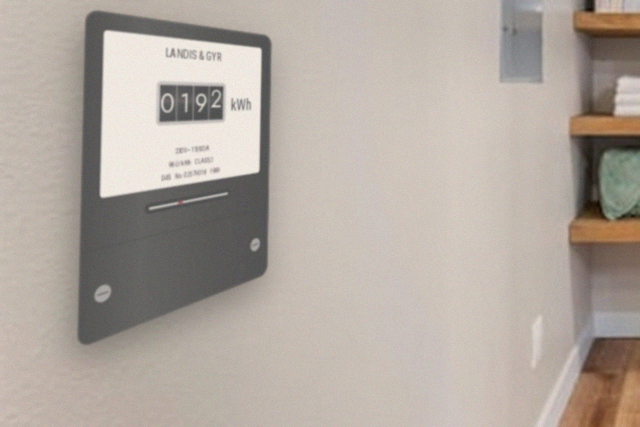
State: 192 kWh
